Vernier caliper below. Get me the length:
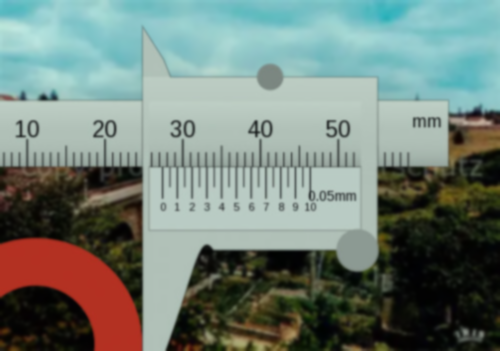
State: 27.4 mm
